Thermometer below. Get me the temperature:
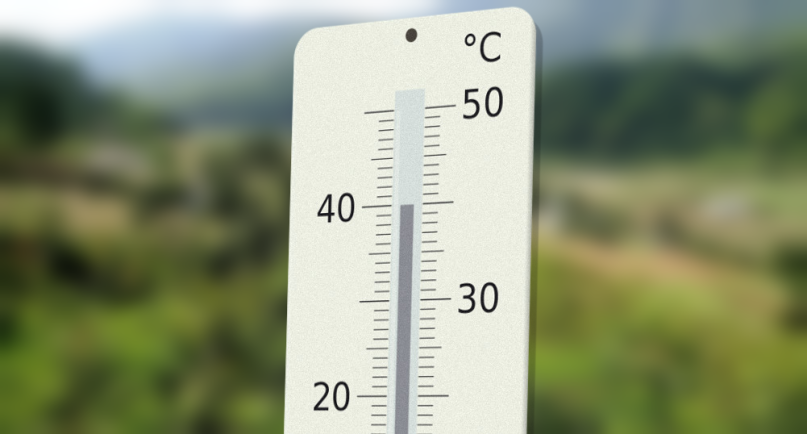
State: 40 °C
